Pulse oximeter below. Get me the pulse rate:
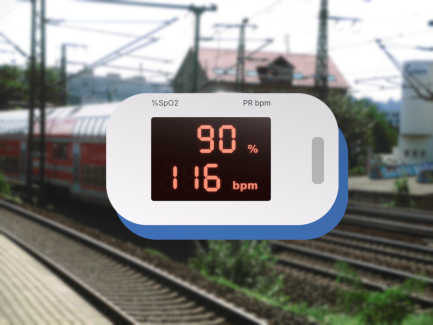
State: 116 bpm
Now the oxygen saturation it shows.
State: 90 %
